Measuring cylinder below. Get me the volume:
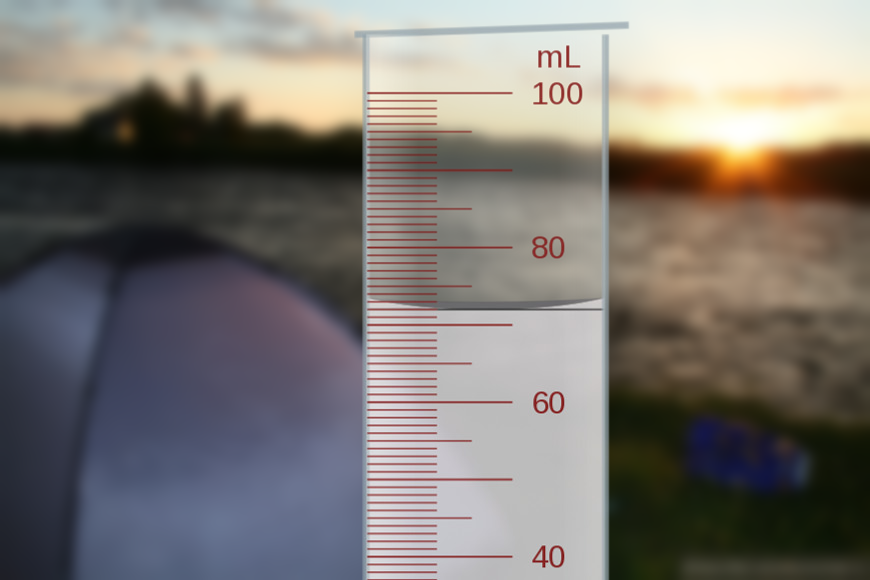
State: 72 mL
